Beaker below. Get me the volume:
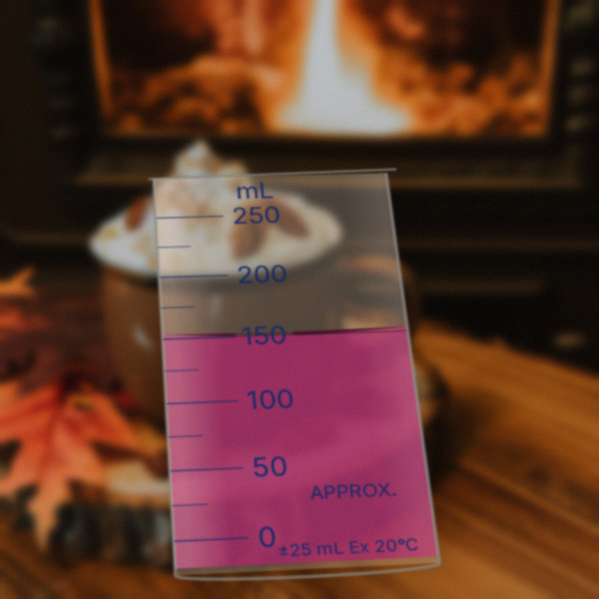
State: 150 mL
